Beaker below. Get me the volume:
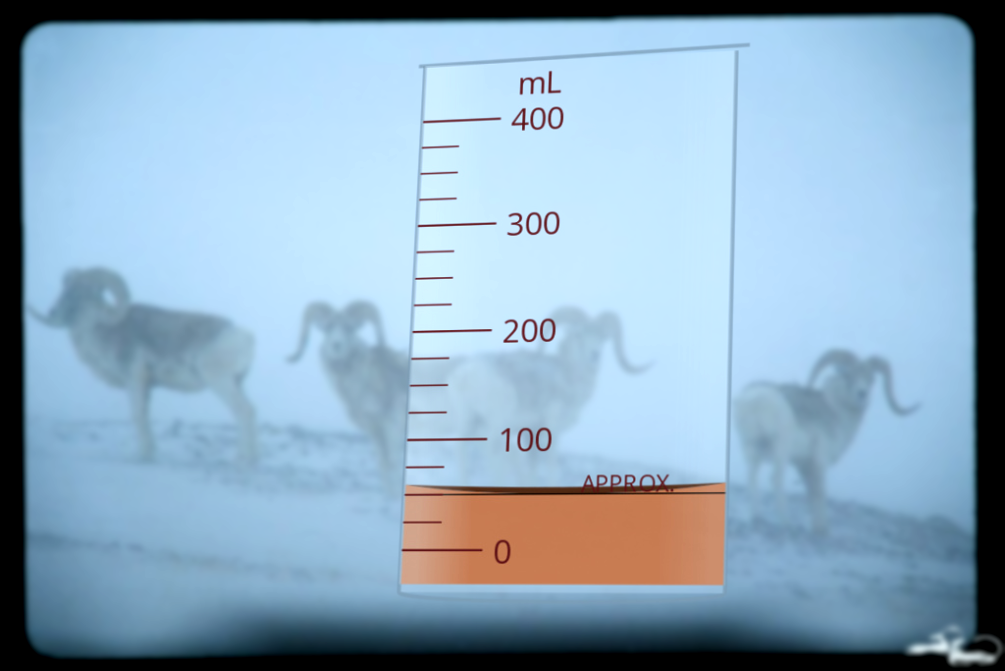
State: 50 mL
